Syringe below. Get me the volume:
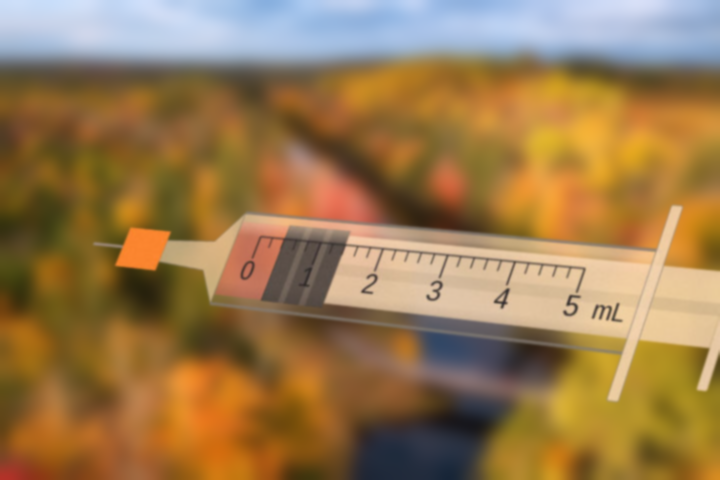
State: 0.4 mL
